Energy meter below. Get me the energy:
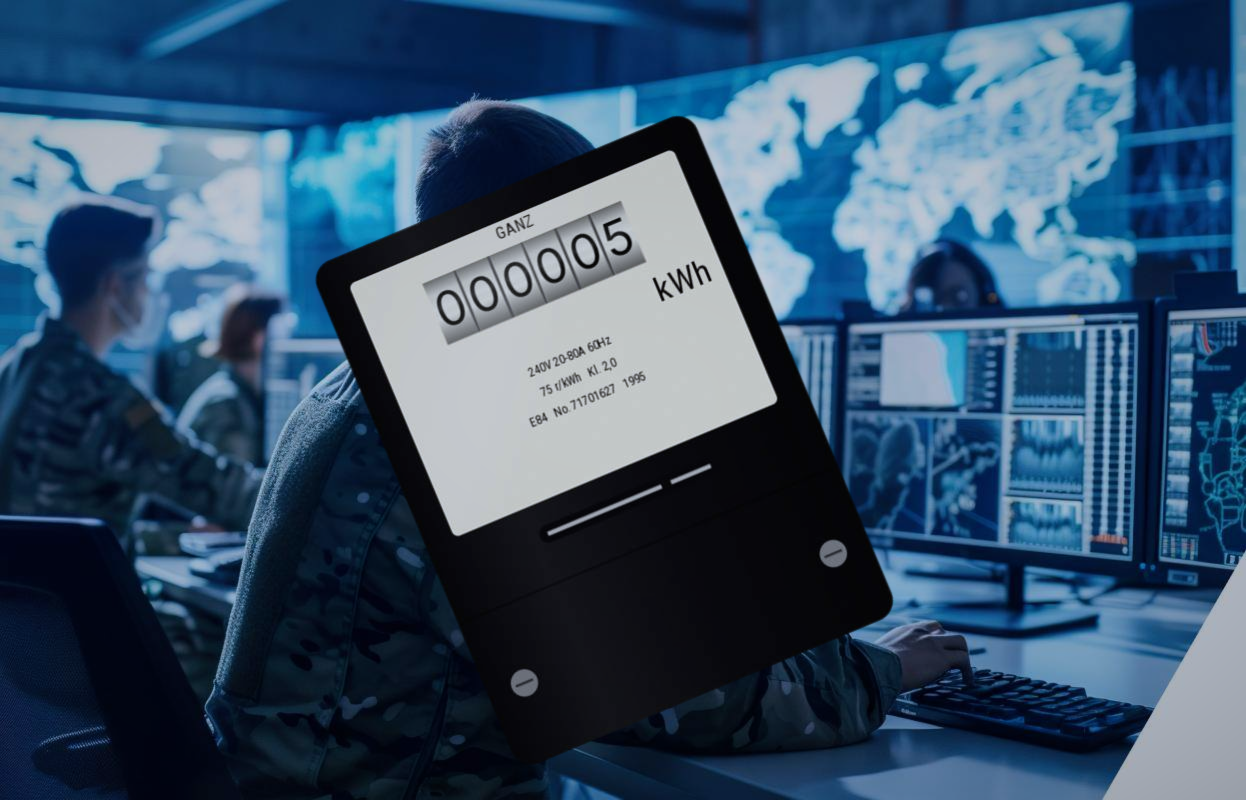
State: 5 kWh
